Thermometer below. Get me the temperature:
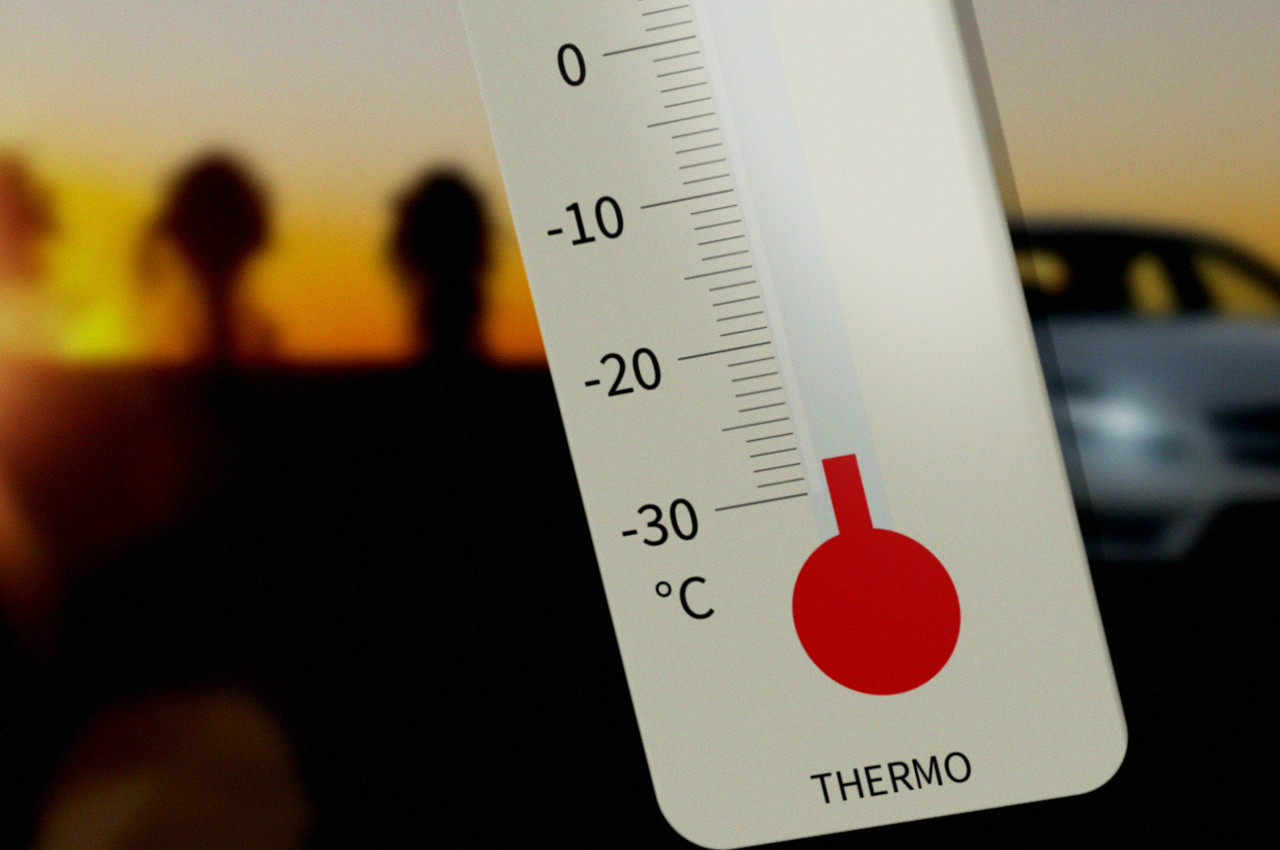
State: -28 °C
